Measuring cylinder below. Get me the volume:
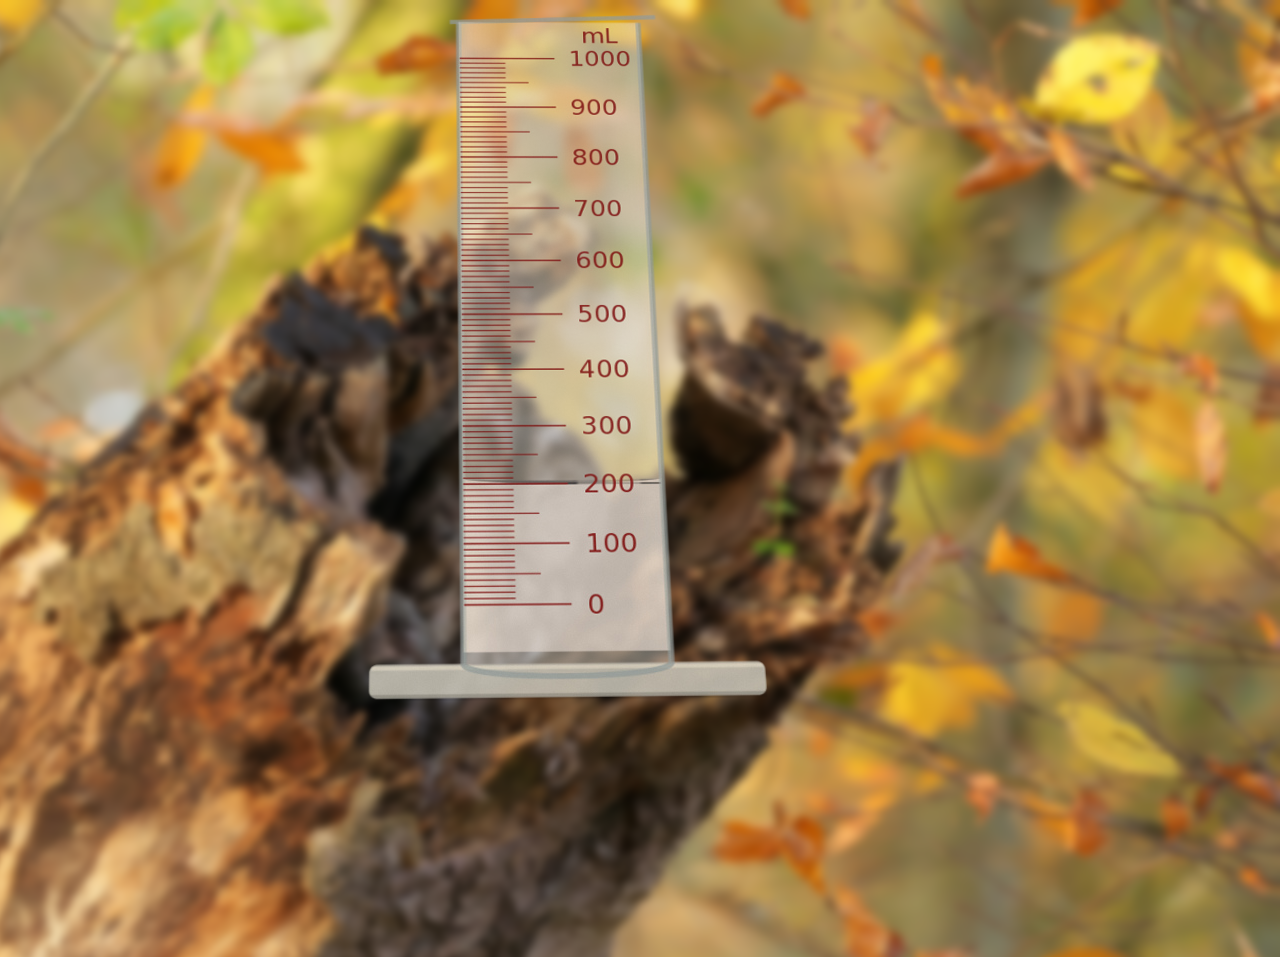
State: 200 mL
